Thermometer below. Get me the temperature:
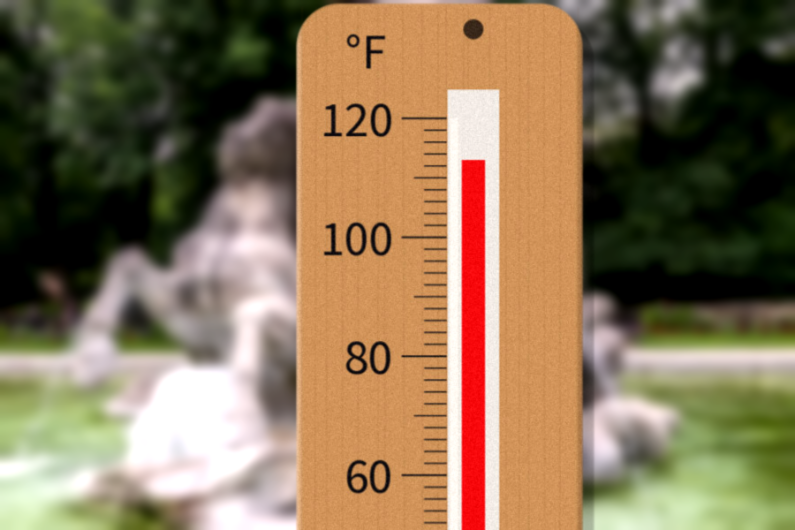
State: 113 °F
